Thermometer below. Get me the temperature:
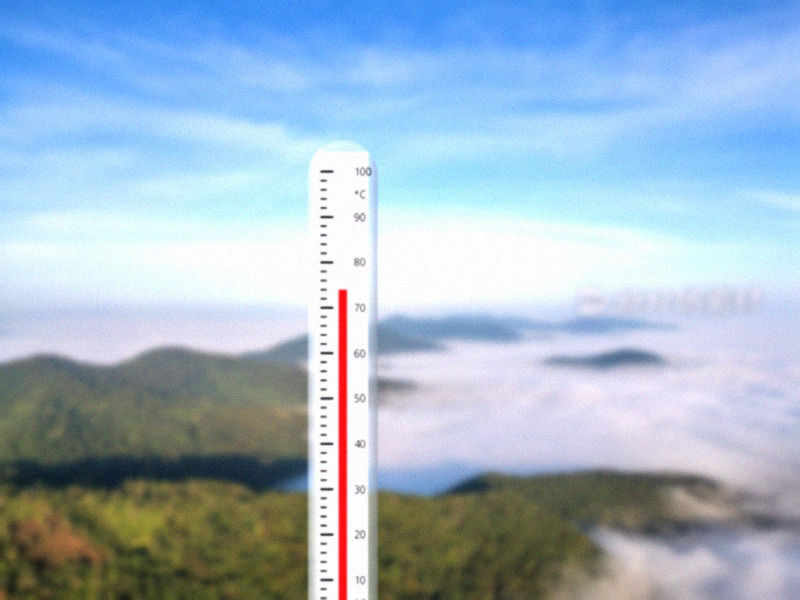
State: 74 °C
